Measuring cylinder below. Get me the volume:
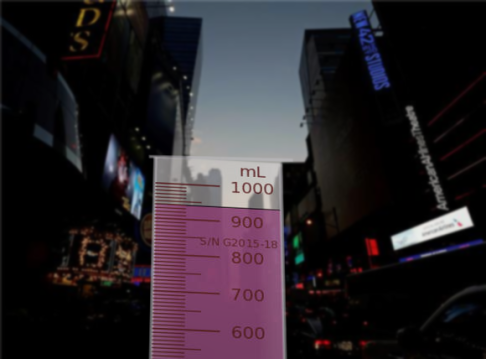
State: 940 mL
